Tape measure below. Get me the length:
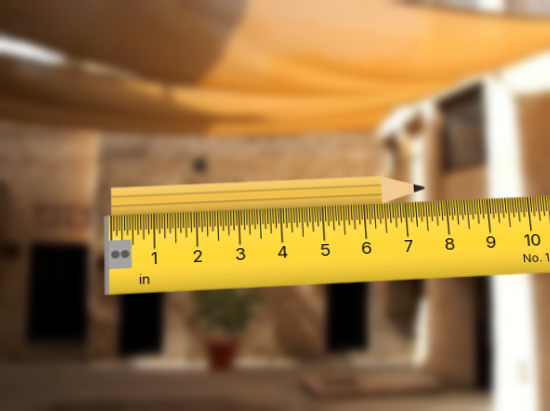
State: 7.5 in
